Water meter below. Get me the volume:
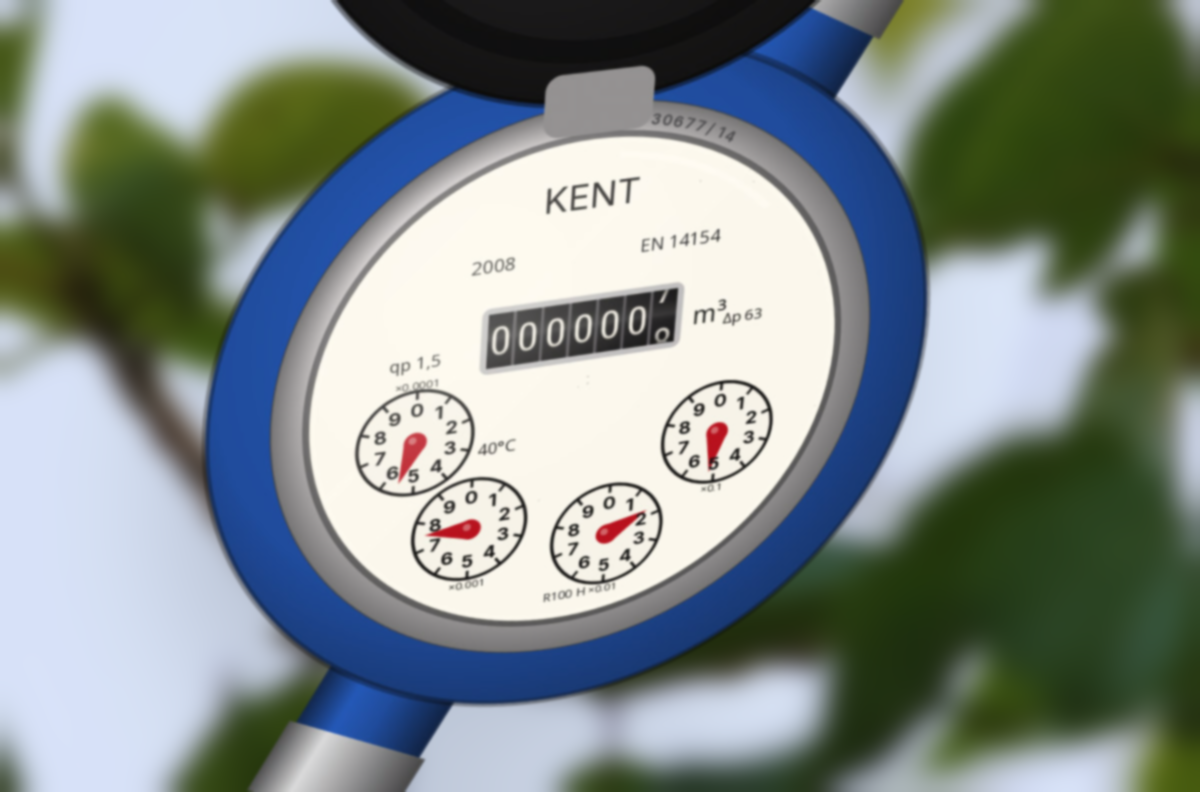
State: 7.5175 m³
